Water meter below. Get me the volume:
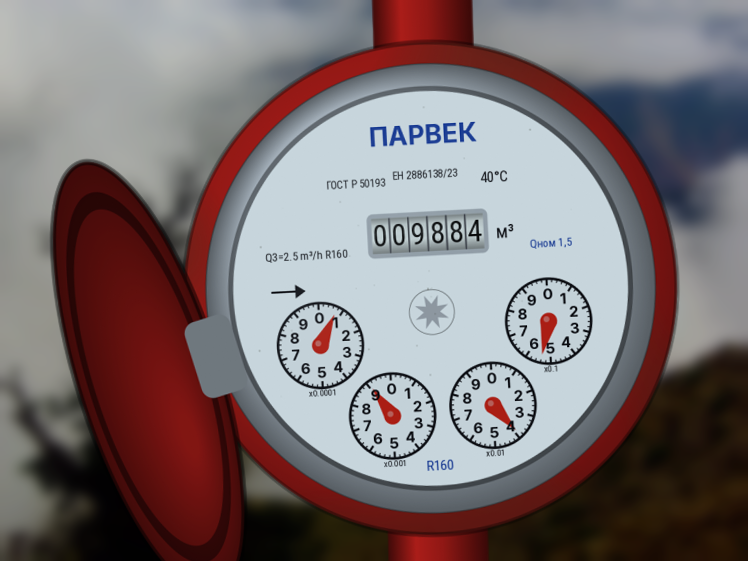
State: 9884.5390 m³
